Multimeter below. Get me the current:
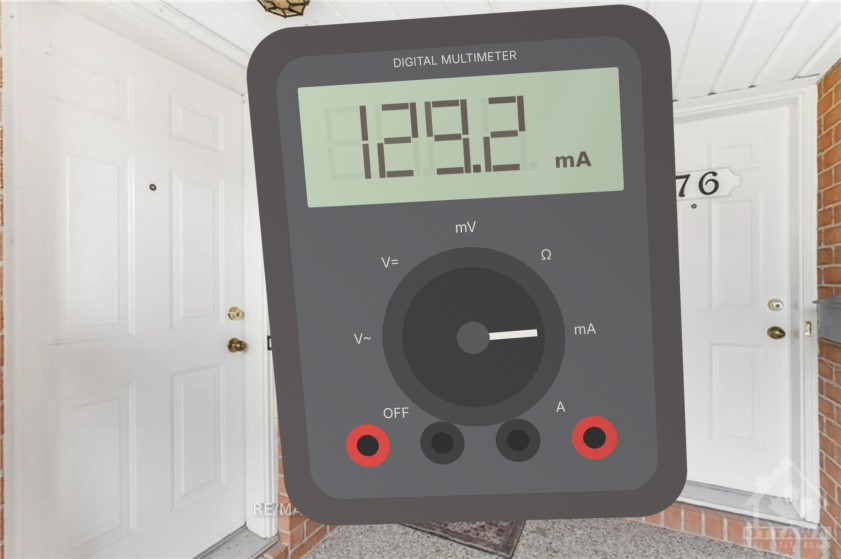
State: 129.2 mA
